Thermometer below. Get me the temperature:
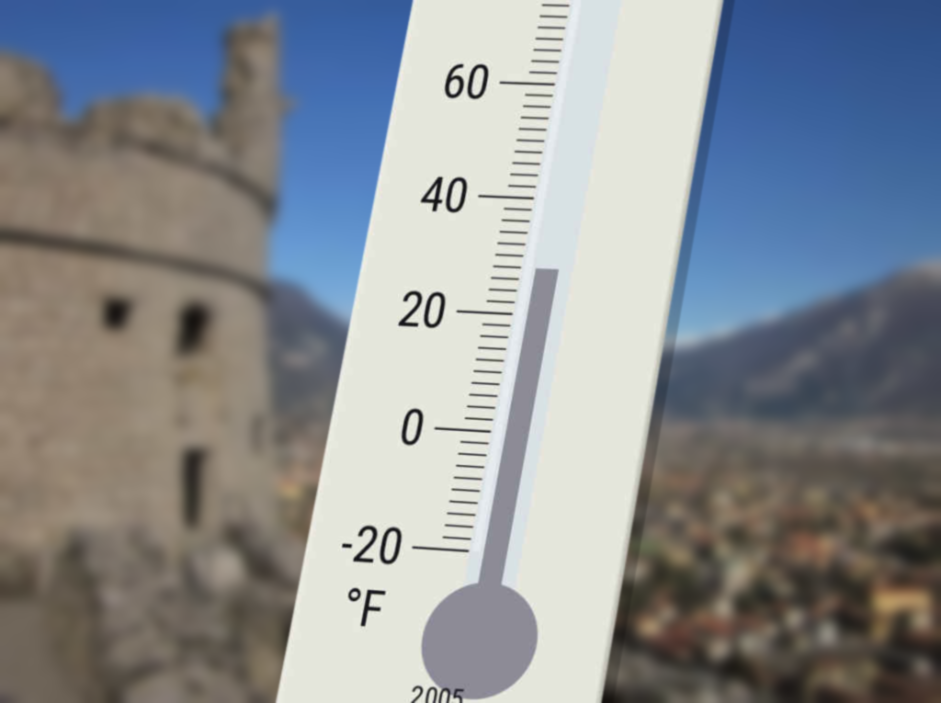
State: 28 °F
